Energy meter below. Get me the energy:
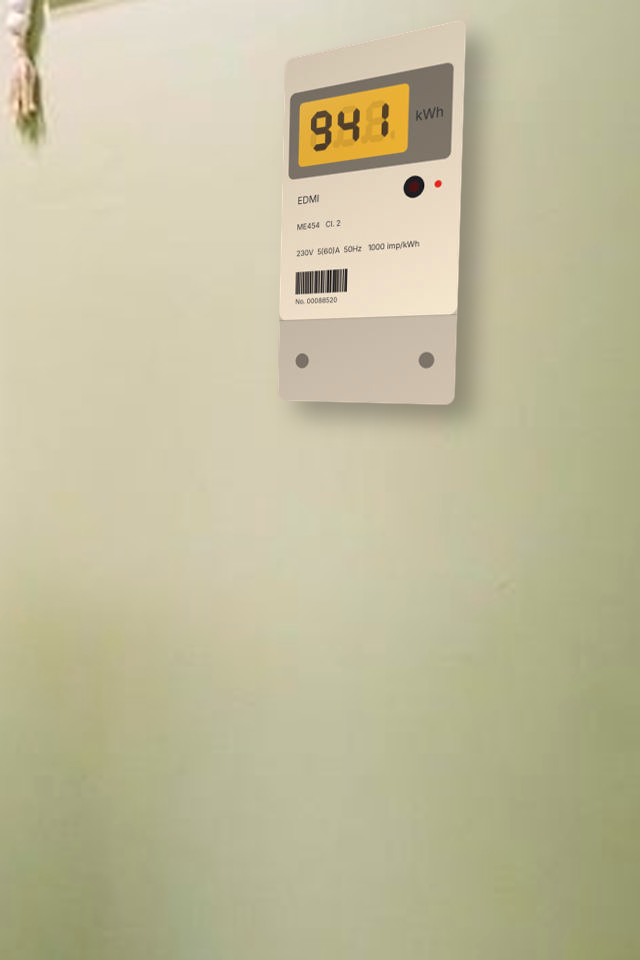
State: 941 kWh
